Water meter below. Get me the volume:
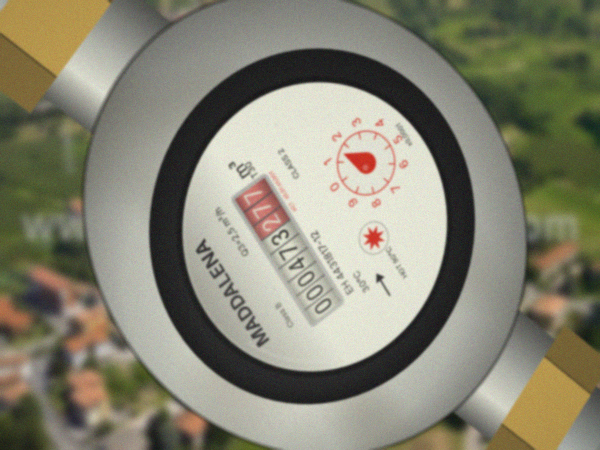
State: 473.2771 m³
